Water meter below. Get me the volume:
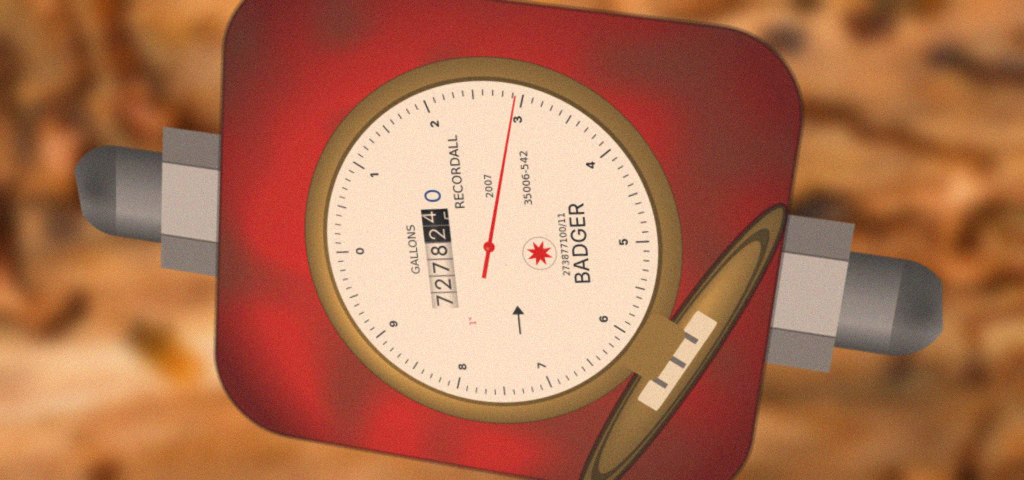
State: 7278242.9 gal
